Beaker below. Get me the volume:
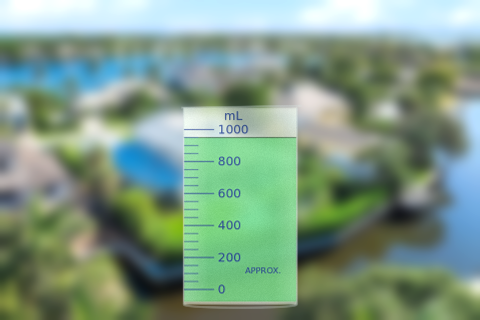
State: 950 mL
